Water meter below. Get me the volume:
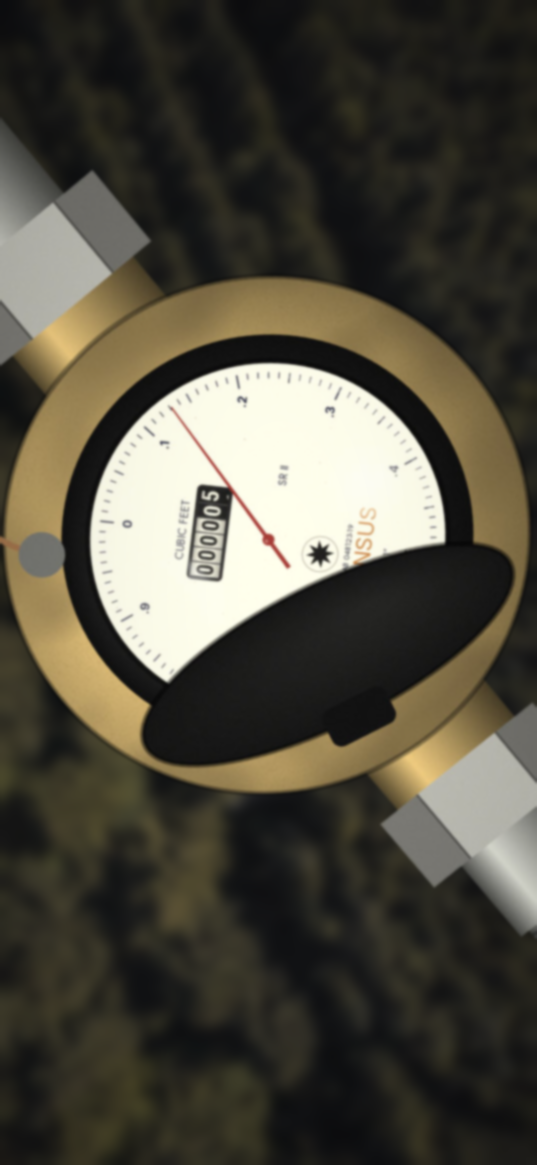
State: 5.13 ft³
